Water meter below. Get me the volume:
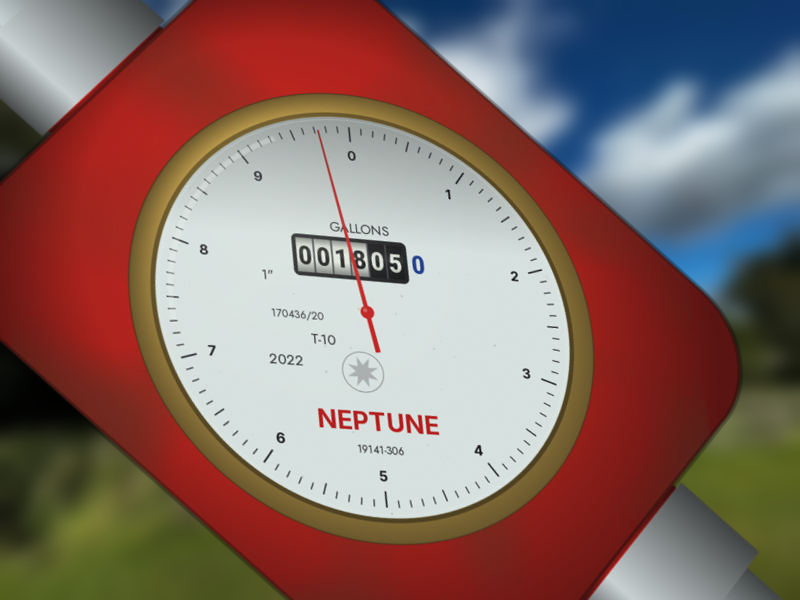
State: 18049.7 gal
